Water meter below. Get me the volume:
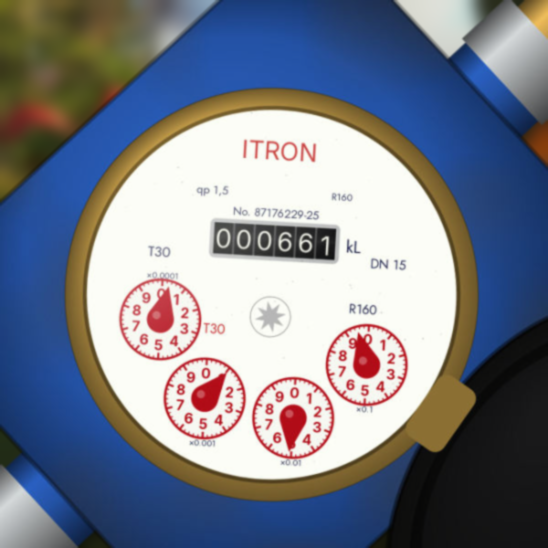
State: 660.9510 kL
